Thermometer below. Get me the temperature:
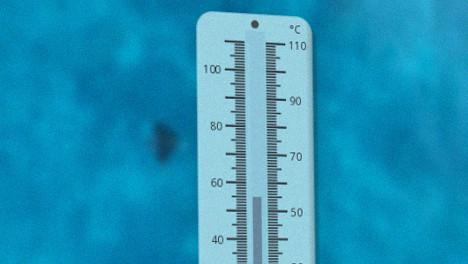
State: 55 °C
